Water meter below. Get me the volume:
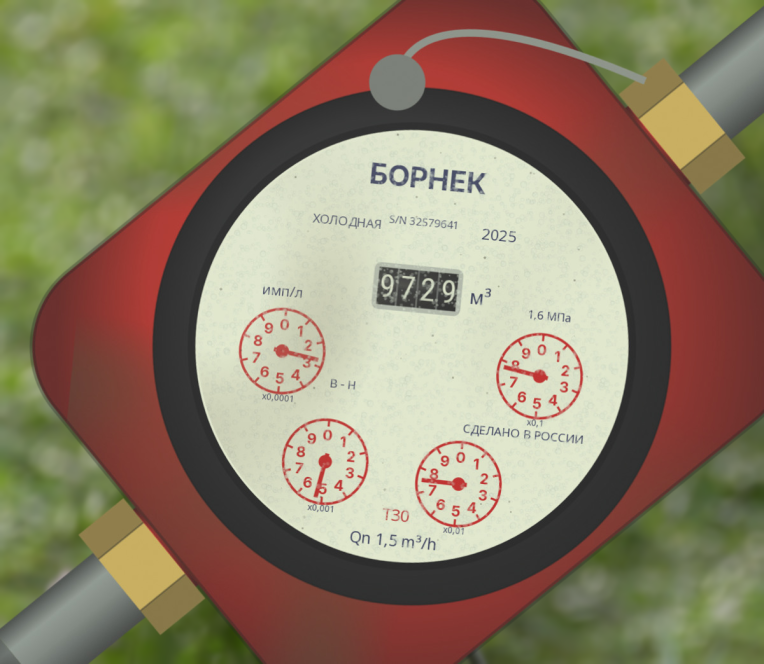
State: 9729.7752 m³
